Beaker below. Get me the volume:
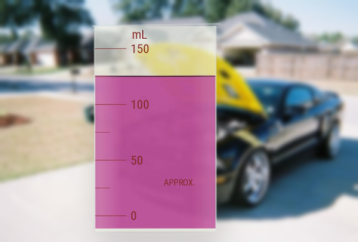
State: 125 mL
